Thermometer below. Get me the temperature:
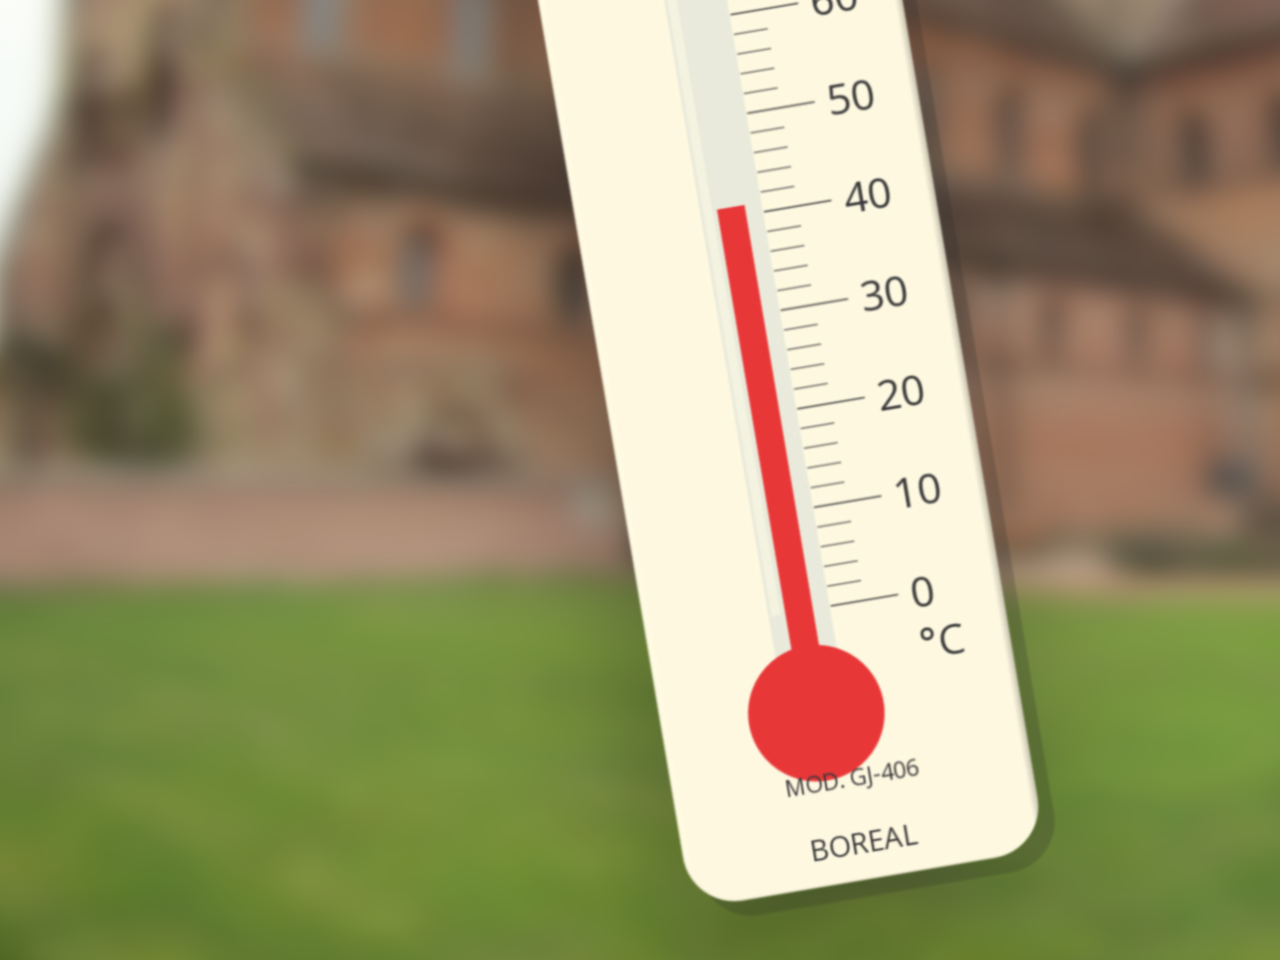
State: 41 °C
